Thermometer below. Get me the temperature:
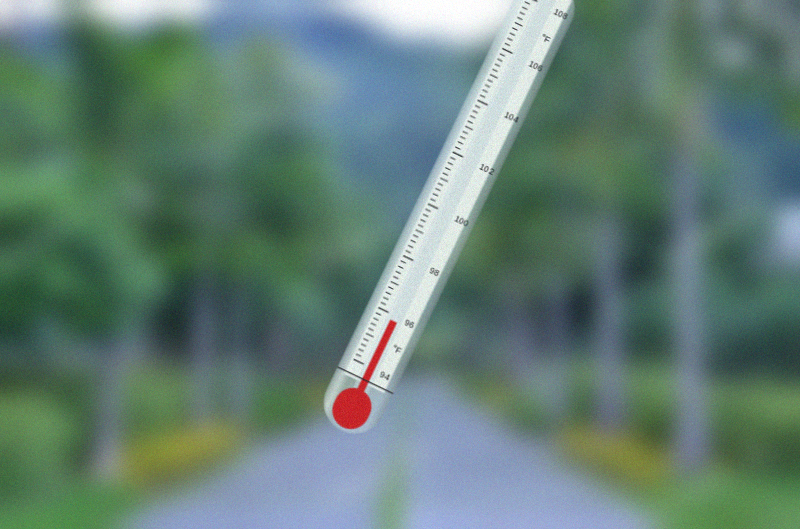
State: 95.8 °F
